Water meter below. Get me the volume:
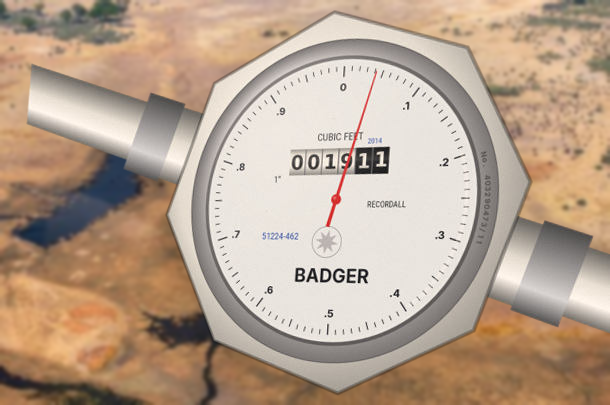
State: 1911.04 ft³
